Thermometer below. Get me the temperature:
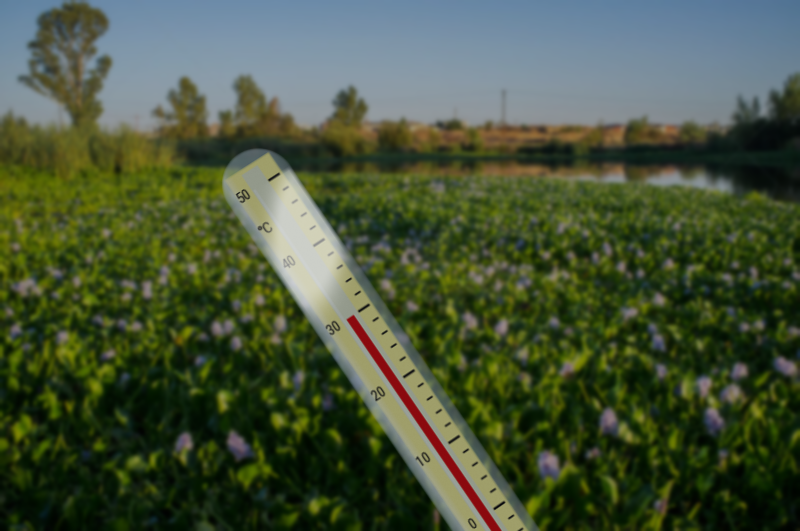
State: 30 °C
